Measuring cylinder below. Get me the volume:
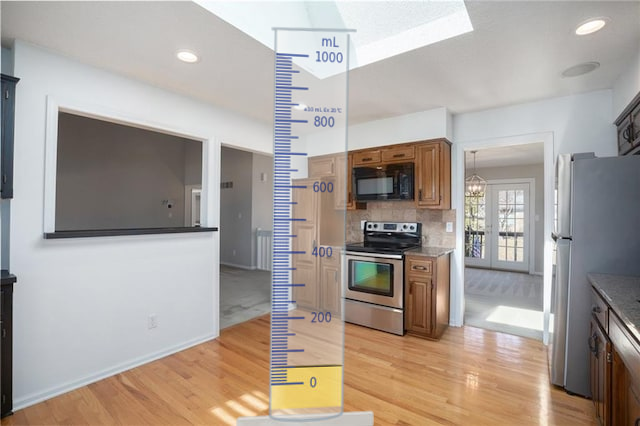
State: 50 mL
